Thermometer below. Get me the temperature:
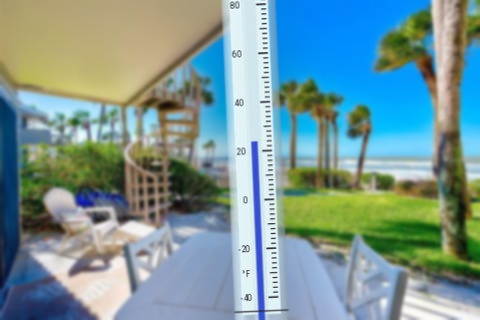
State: 24 °F
